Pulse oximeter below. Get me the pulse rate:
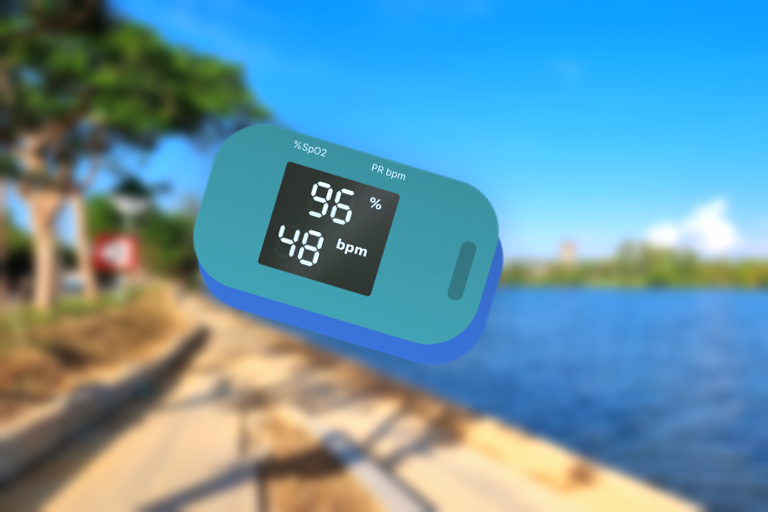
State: 48 bpm
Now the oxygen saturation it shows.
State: 96 %
